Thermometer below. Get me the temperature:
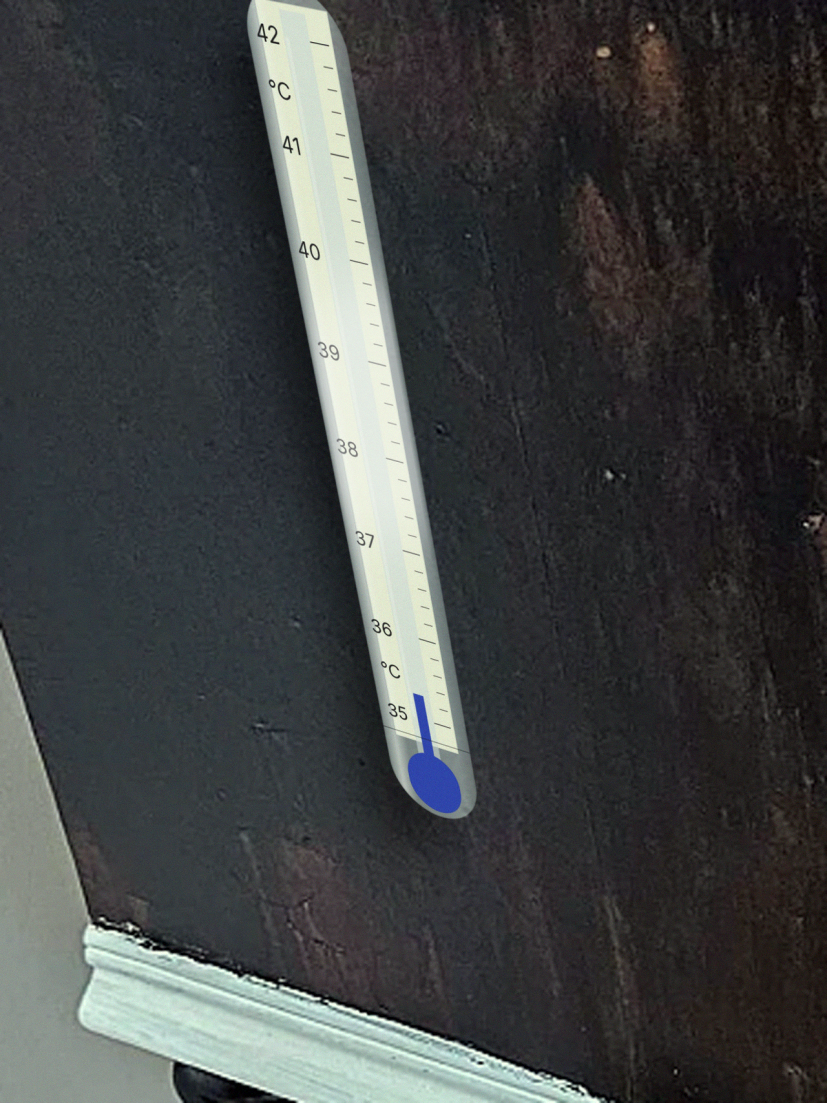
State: 35.3 °C
